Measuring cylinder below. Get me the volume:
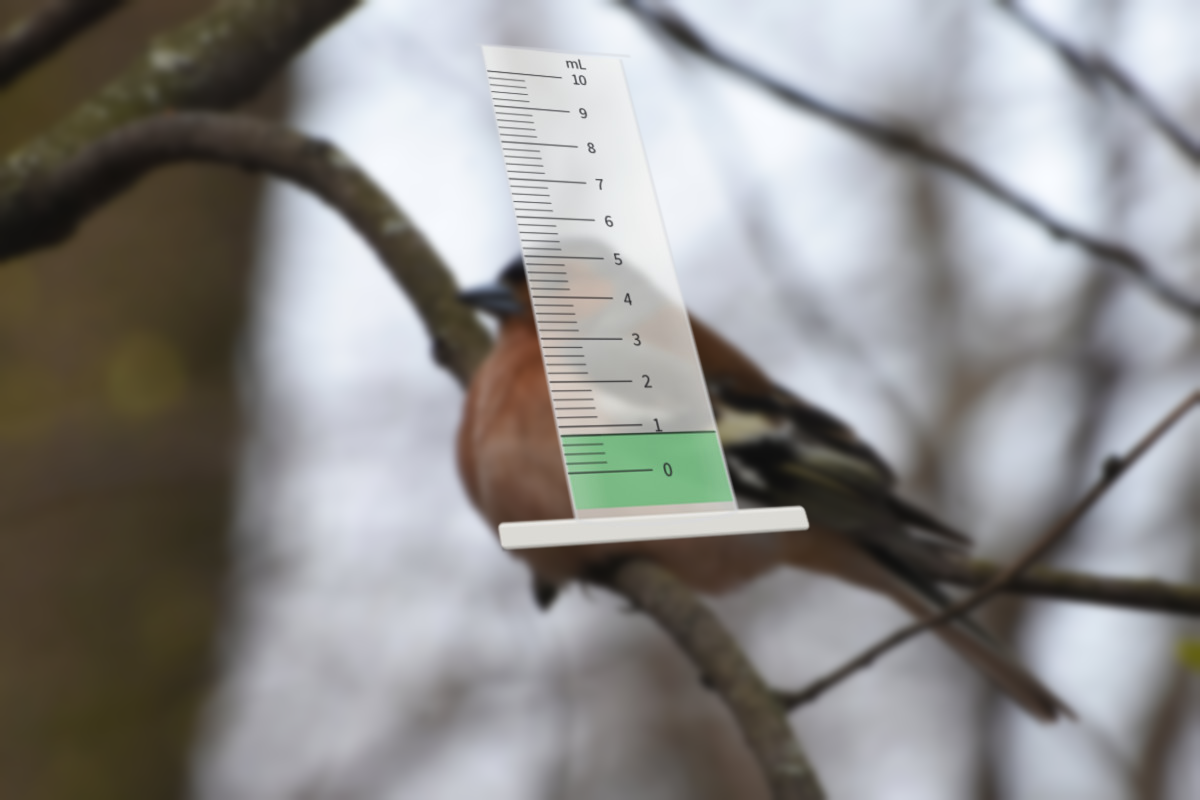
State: 0.8 mL
